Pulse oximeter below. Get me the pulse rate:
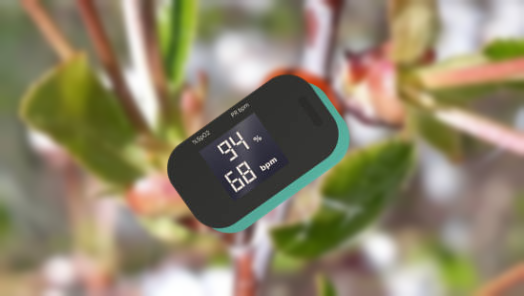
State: 68 bpm
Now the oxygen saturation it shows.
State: 94 %
